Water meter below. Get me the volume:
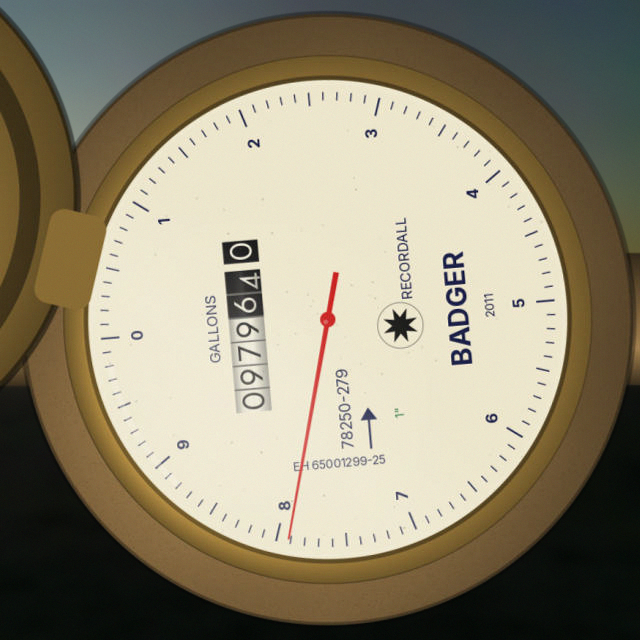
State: 979637.9 gal
